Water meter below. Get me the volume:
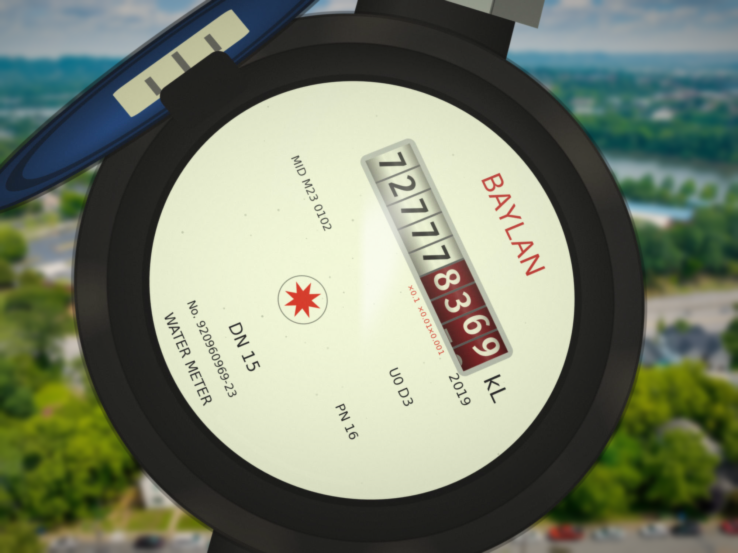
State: 72777.8369 kL
